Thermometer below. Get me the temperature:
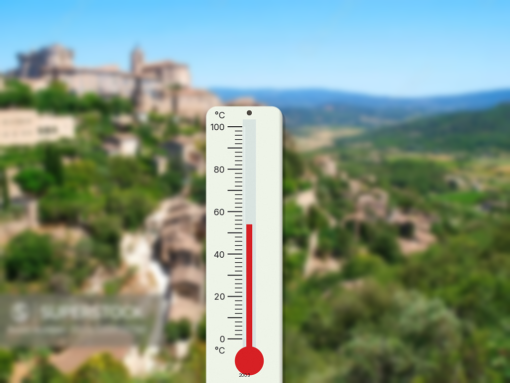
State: 54 °C
